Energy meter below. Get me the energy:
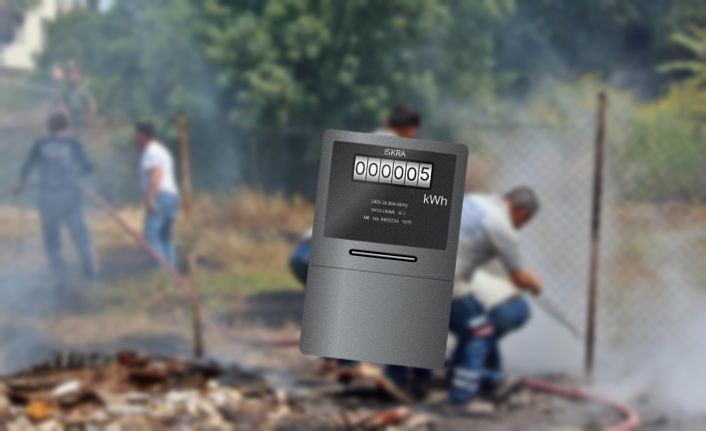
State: 5 kWh
